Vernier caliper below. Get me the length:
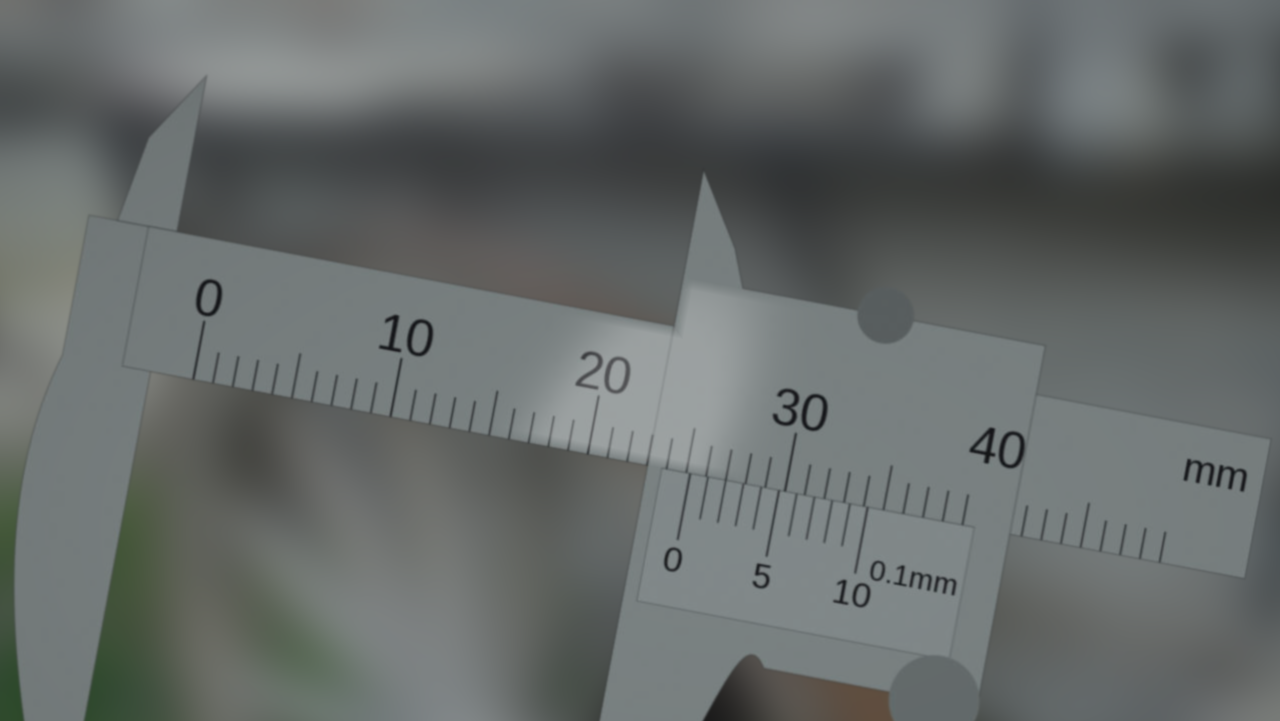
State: 25.2 mm
